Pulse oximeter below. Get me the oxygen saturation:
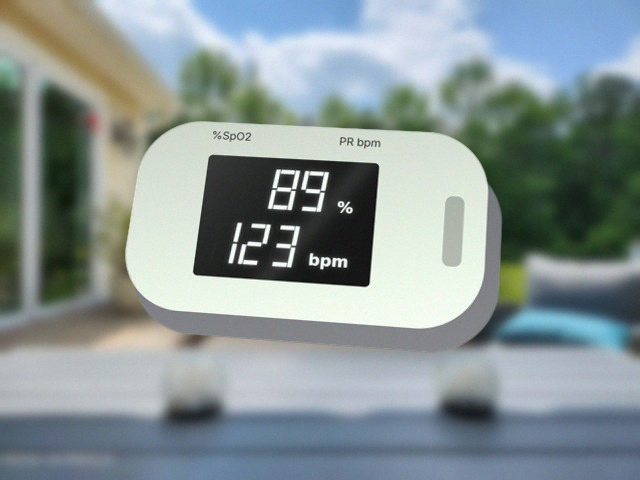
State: 89 %
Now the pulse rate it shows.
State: 123 bpm
